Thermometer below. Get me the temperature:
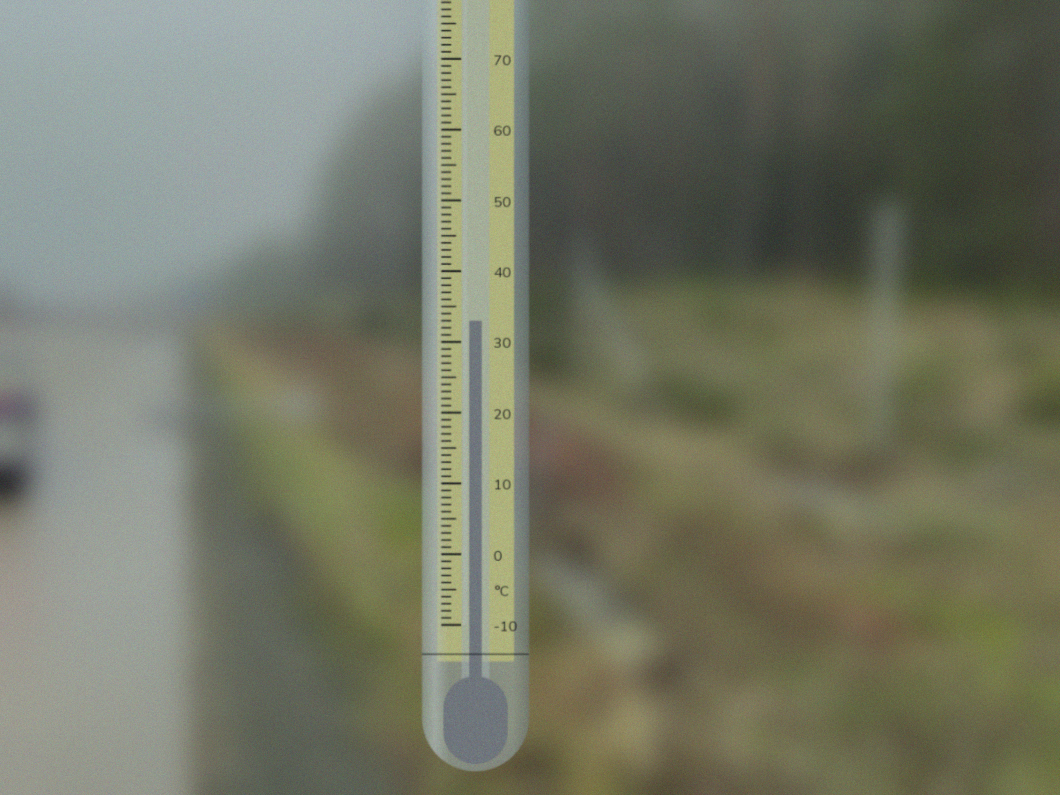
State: 33 °C
